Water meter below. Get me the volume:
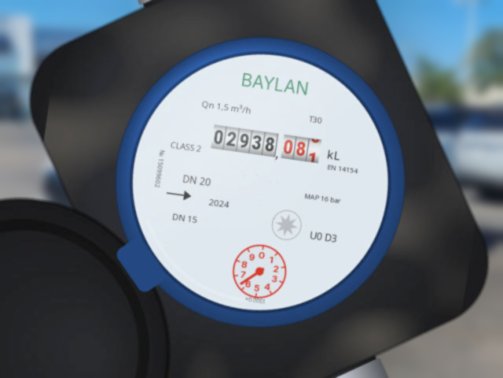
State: 2938.0806 kL
